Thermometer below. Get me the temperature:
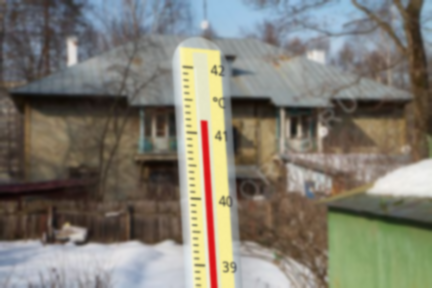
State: 41.2 °C
